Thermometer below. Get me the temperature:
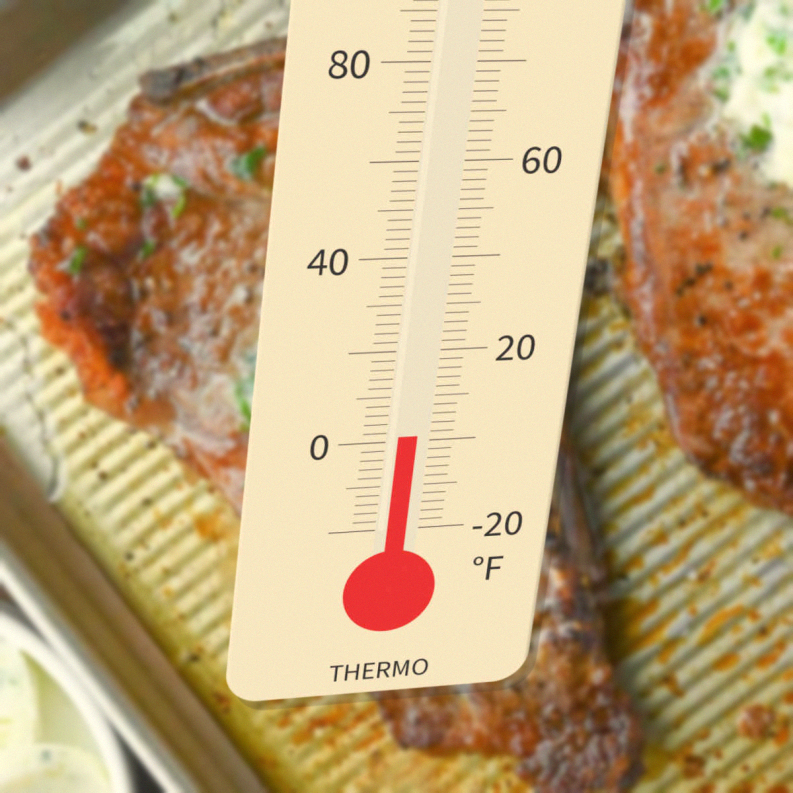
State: 1 °F
